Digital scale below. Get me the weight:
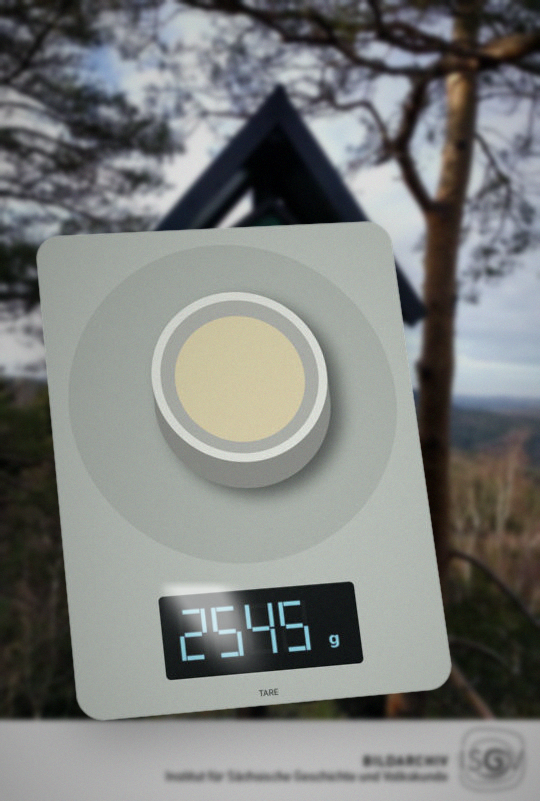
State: 2545 g
